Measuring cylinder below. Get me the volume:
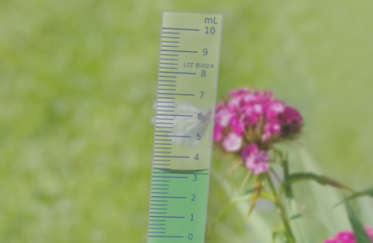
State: 3.2 mL
